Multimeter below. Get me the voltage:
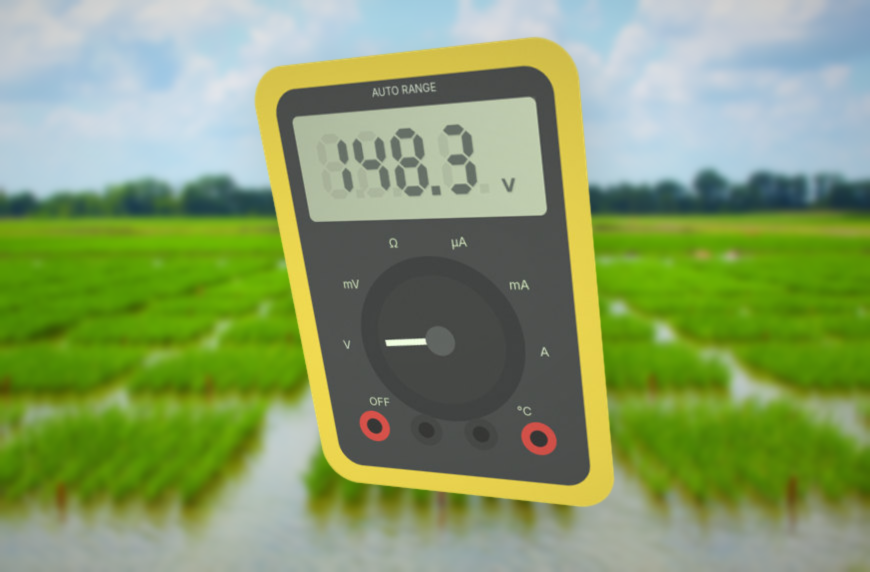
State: 148.3 V
